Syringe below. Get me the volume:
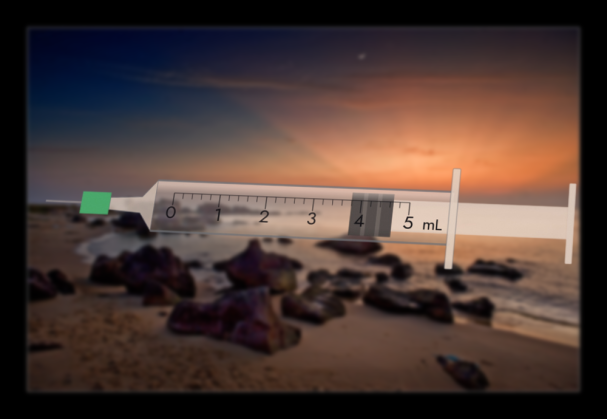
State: 3.8 mL
